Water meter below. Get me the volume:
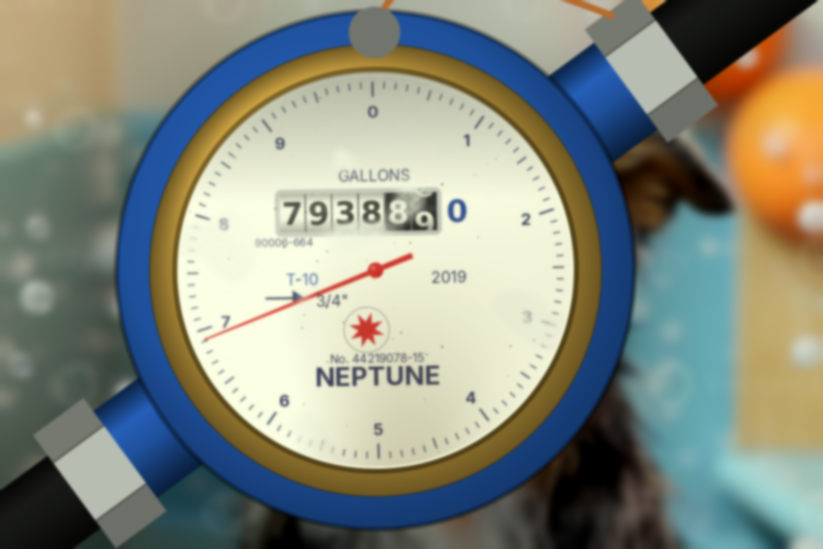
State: 7938886.9 gal
